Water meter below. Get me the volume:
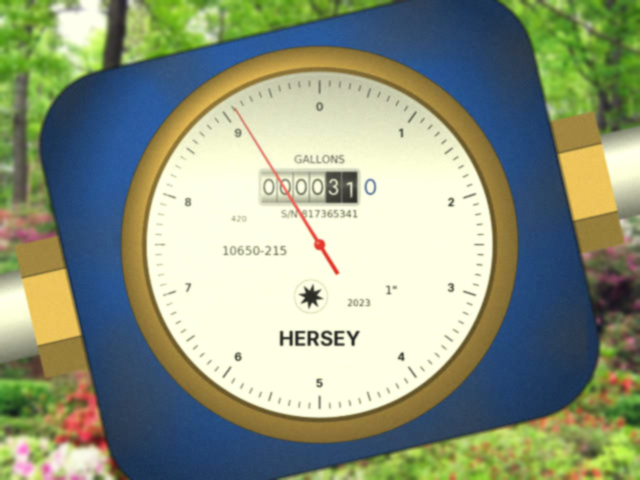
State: 309.1 gal
